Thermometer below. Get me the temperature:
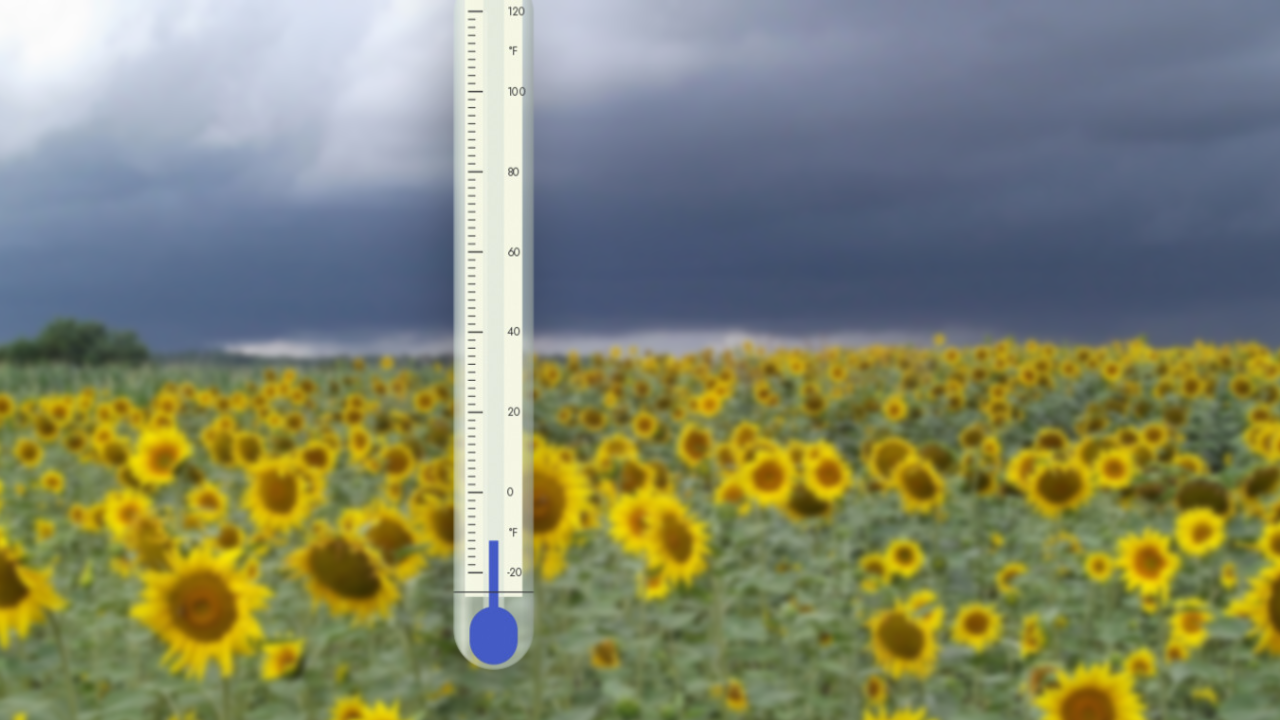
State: -12 °F
